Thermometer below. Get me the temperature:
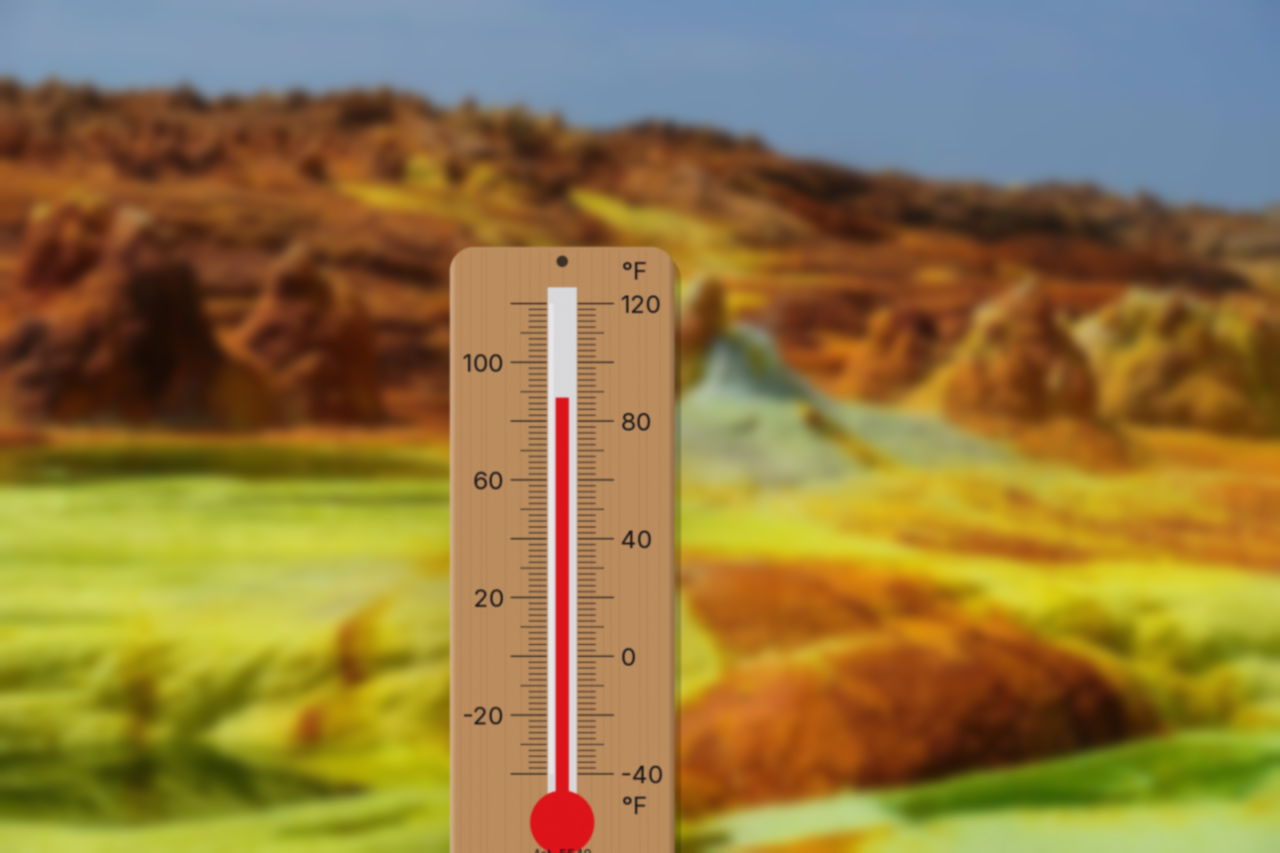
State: 88 °F
